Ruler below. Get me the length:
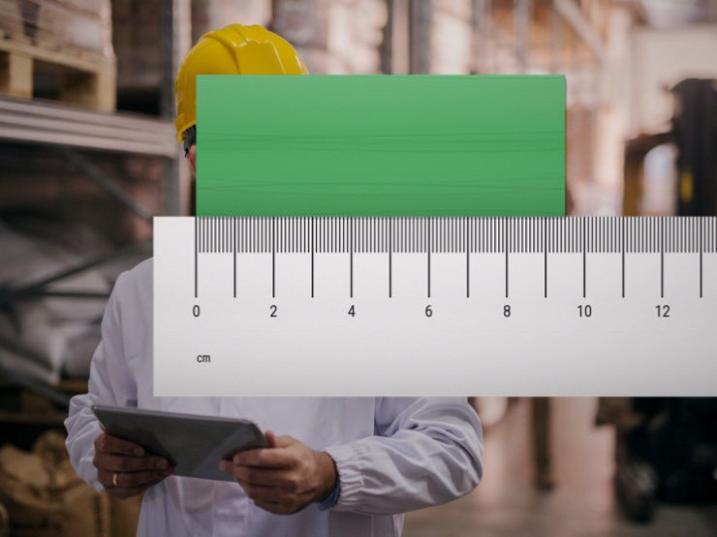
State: 9.5 cm
